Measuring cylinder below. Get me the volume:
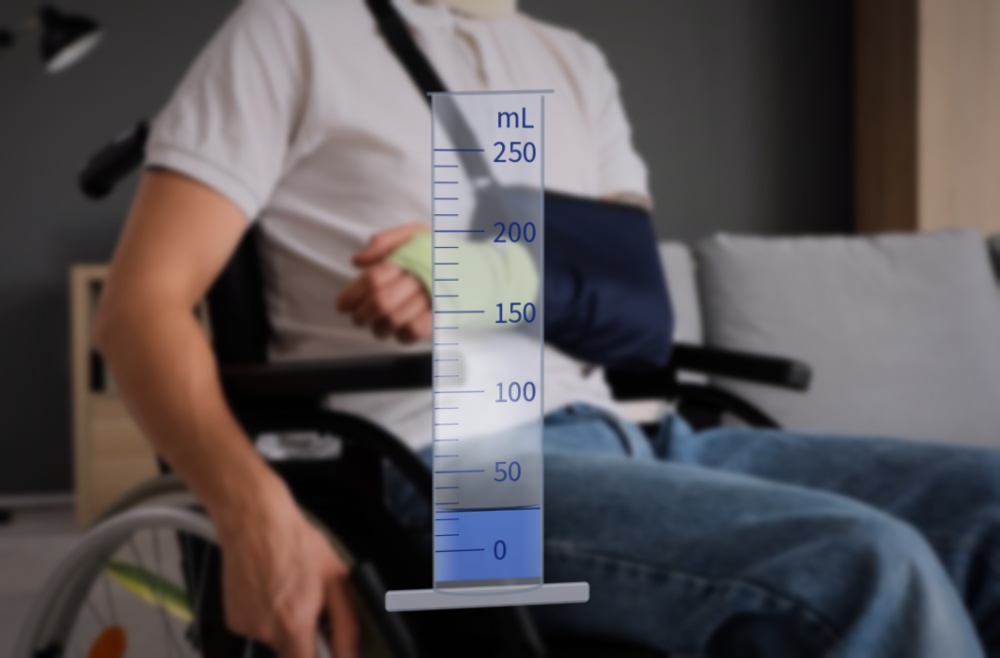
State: 25 mL
